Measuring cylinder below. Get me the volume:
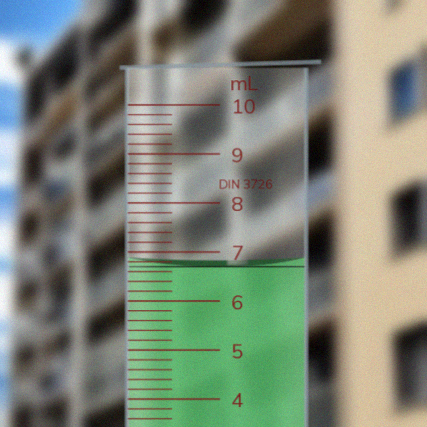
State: 6.7 mL
